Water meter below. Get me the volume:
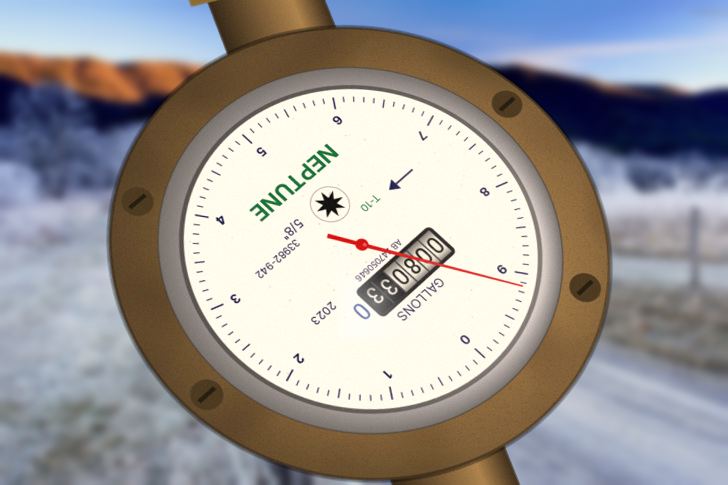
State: 80329.1 gal
